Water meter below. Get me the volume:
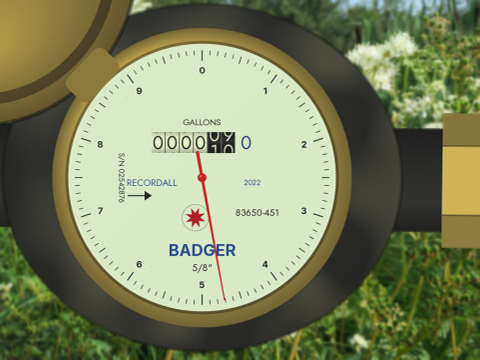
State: 94.7 gal
